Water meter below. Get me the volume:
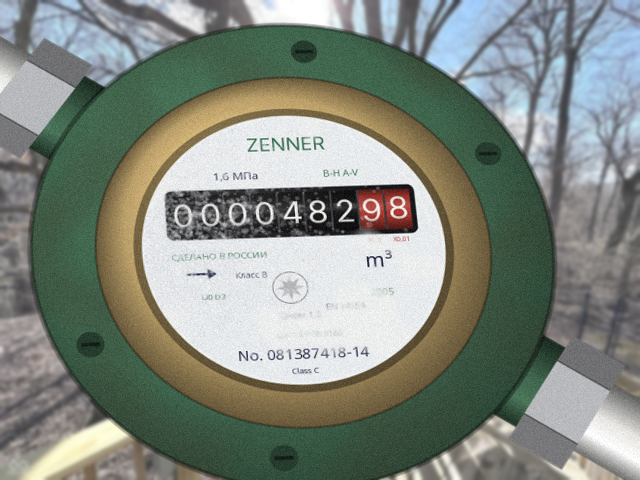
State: 482.98 m³
